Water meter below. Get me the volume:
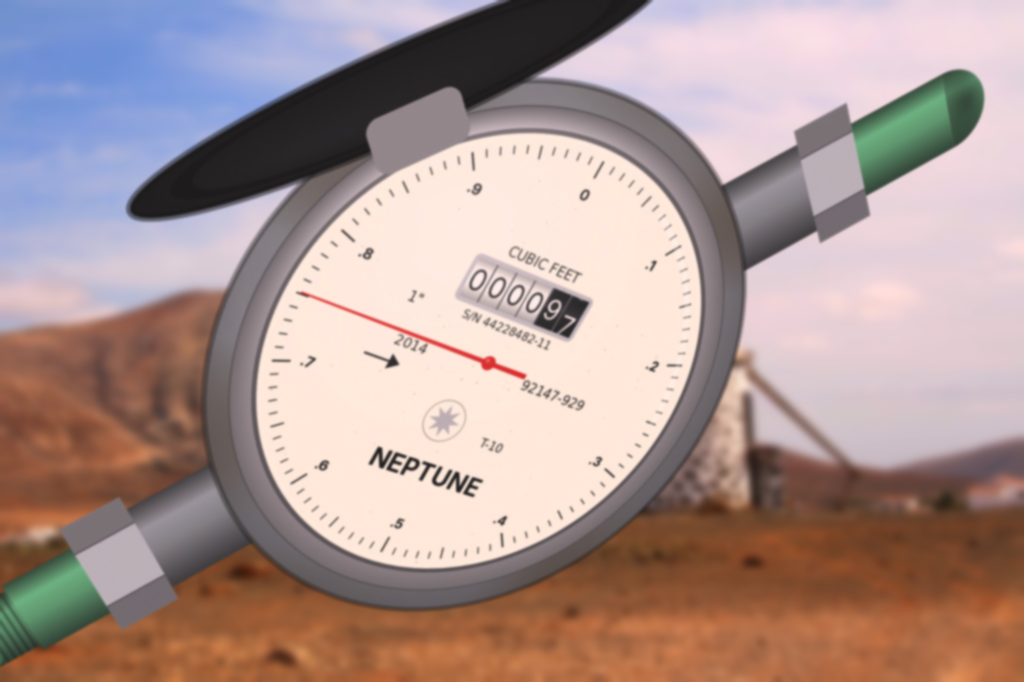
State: 96.75 ft³
